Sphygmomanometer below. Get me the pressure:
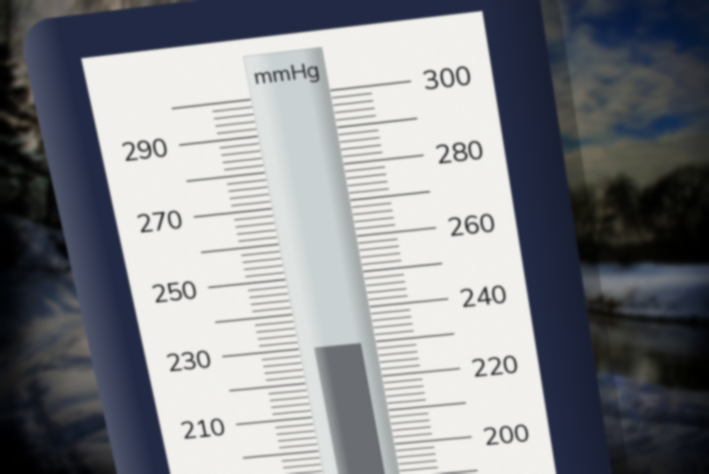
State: 230 mmHg
